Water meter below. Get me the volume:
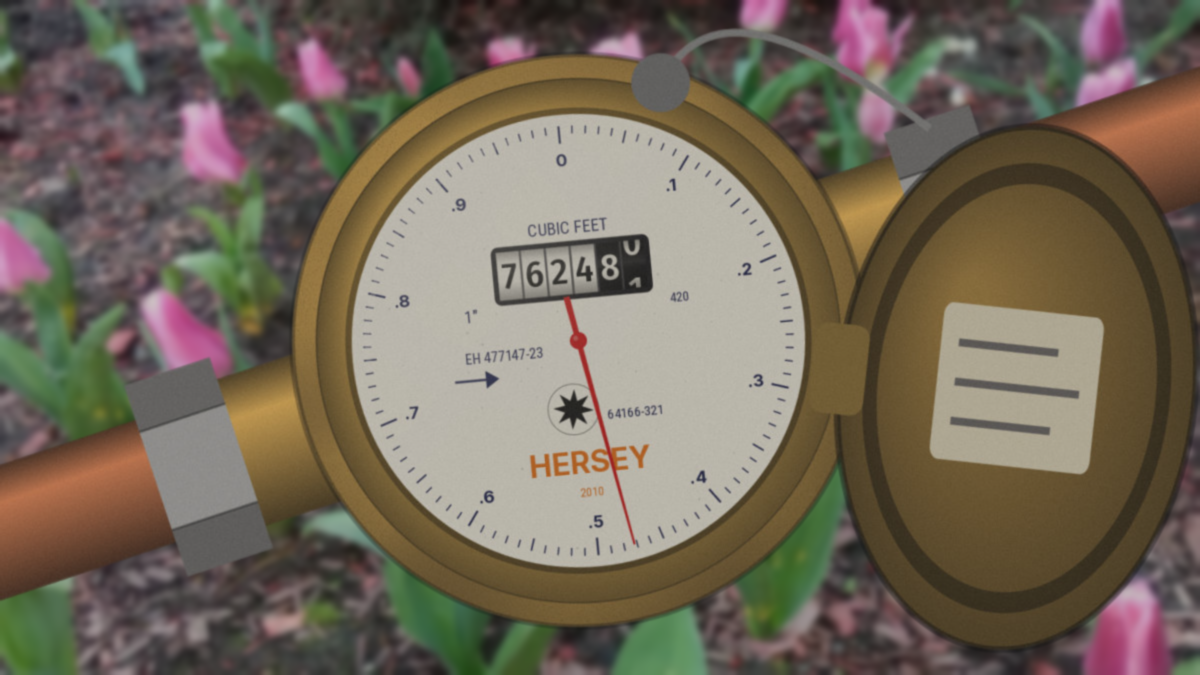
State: 762480.47 ft³
